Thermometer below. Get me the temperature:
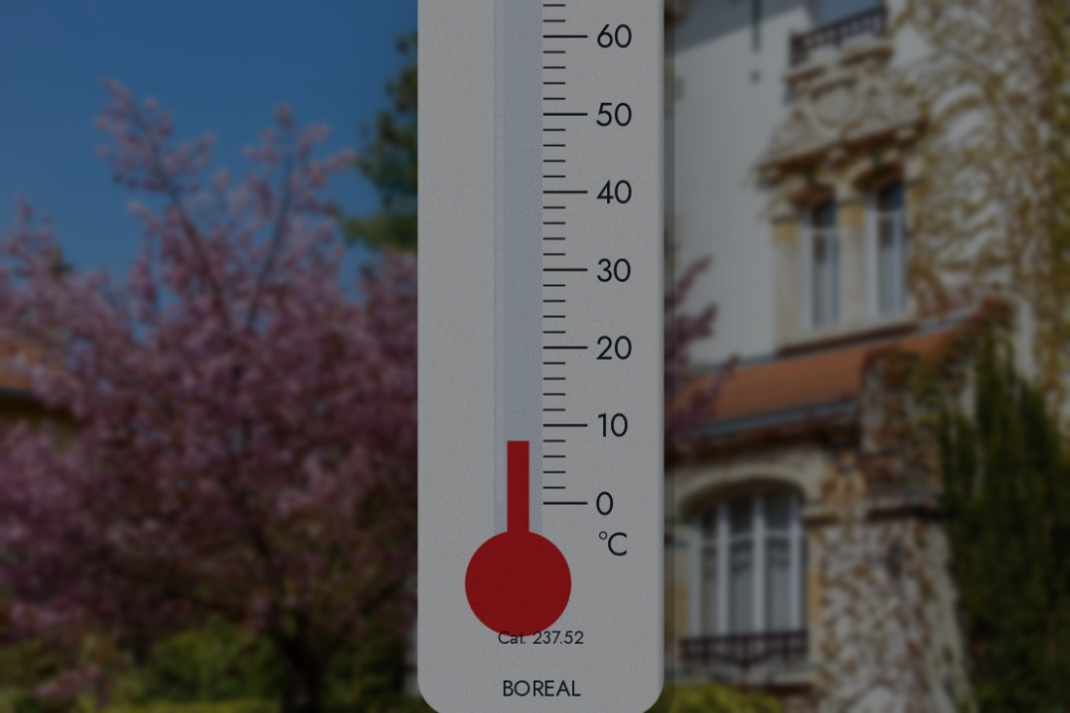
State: 8 °C
